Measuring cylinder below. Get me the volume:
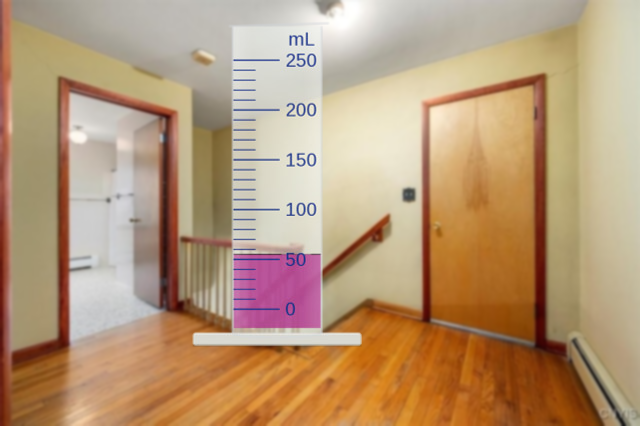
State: 55 mL
